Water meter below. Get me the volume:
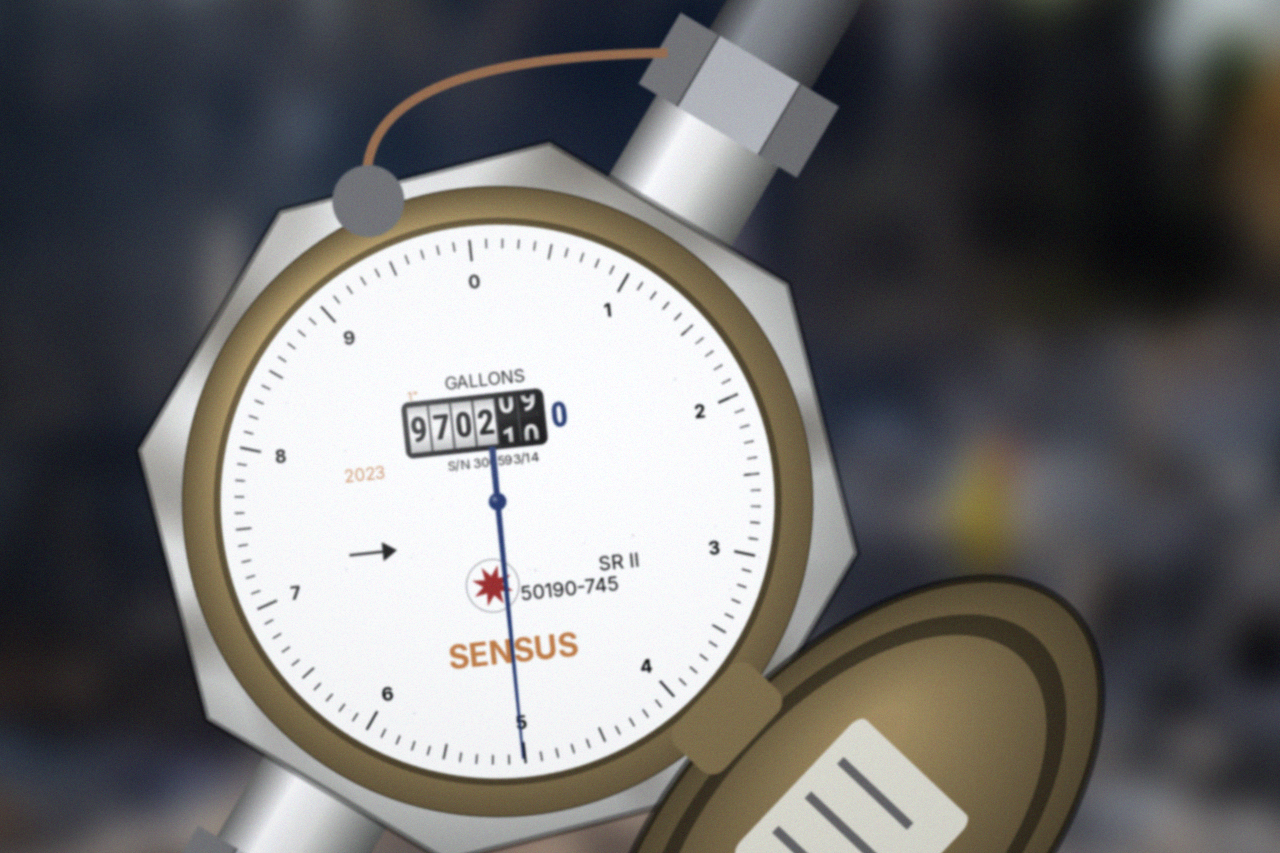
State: 9702095.0 gal
